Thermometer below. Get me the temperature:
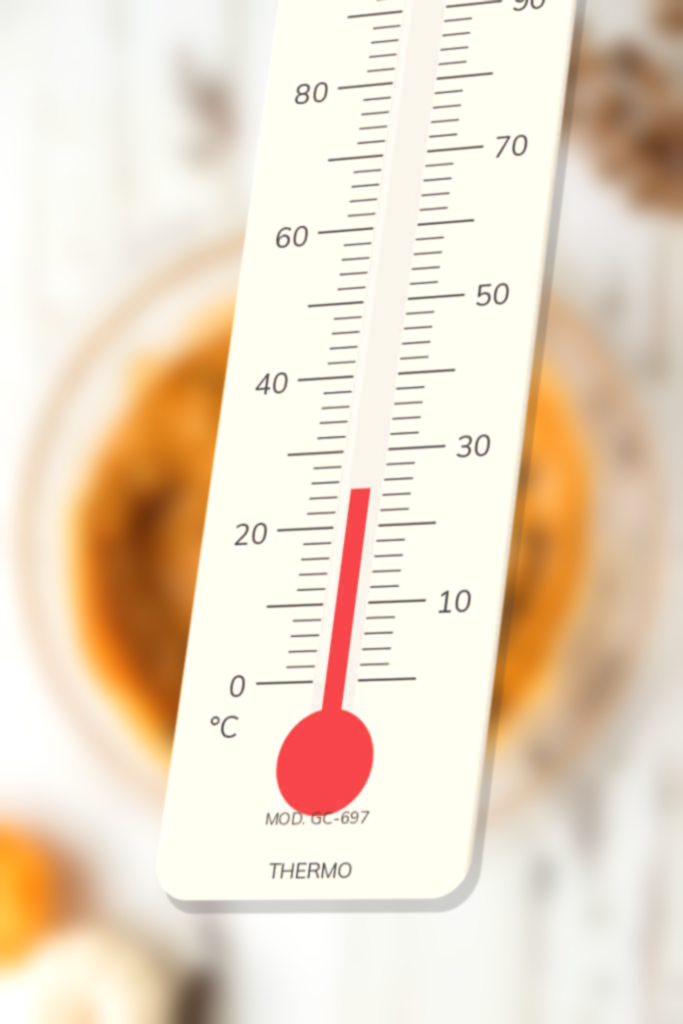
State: 25 °C
